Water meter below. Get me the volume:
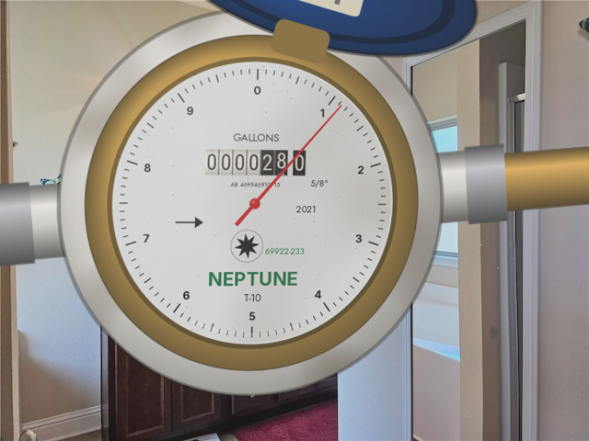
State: 281.1 gal
